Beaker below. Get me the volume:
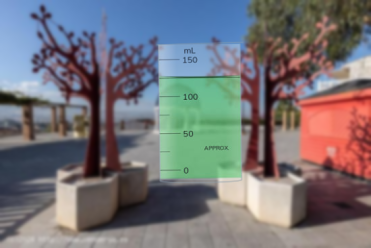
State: 125 mL
